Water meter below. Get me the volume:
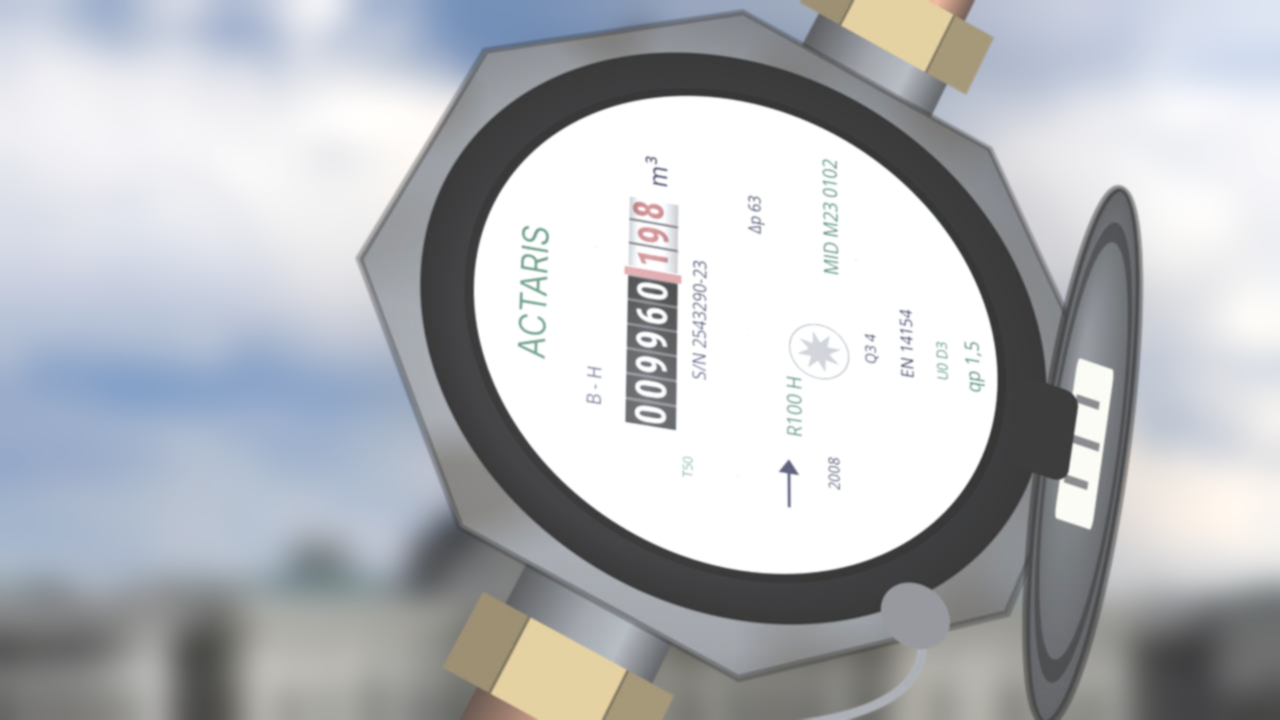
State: 9960.198 m³
